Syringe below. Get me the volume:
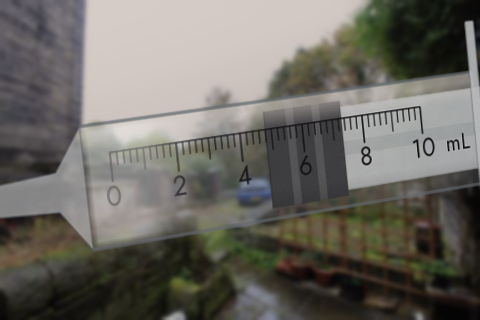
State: 4.8 mL
